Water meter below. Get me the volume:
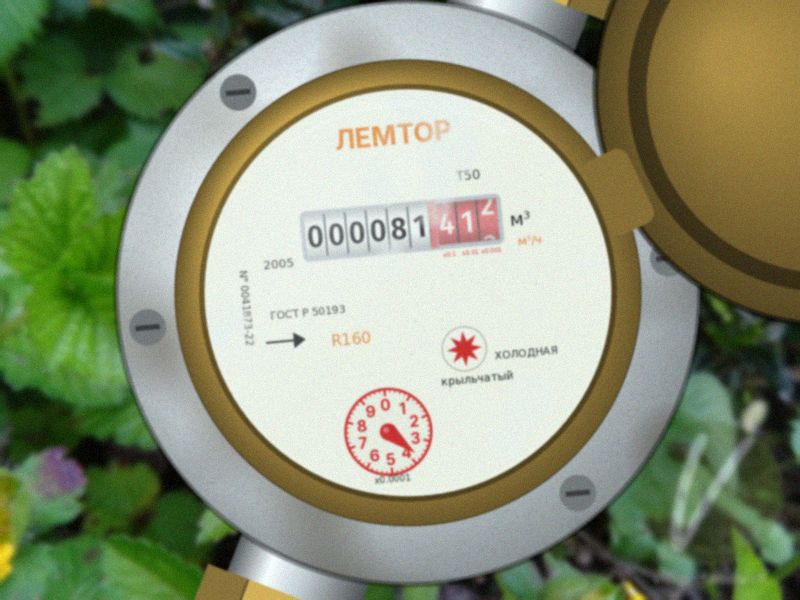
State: 81.4123 m³
